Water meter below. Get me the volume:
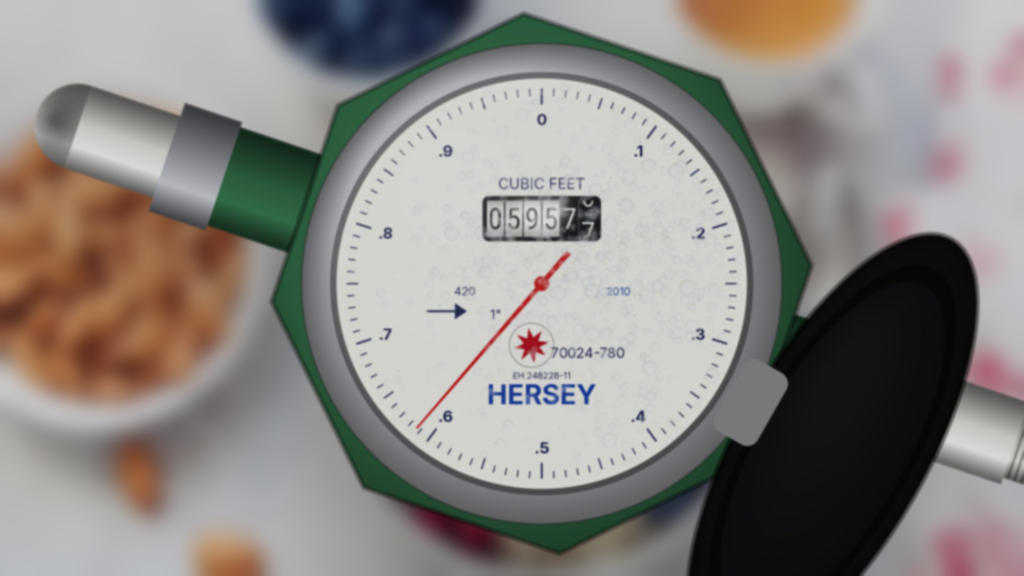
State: 59576.61 ft³
